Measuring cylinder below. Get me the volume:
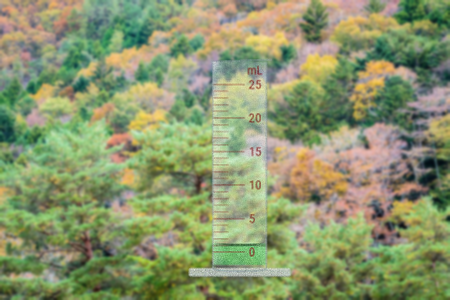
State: 1 mL
